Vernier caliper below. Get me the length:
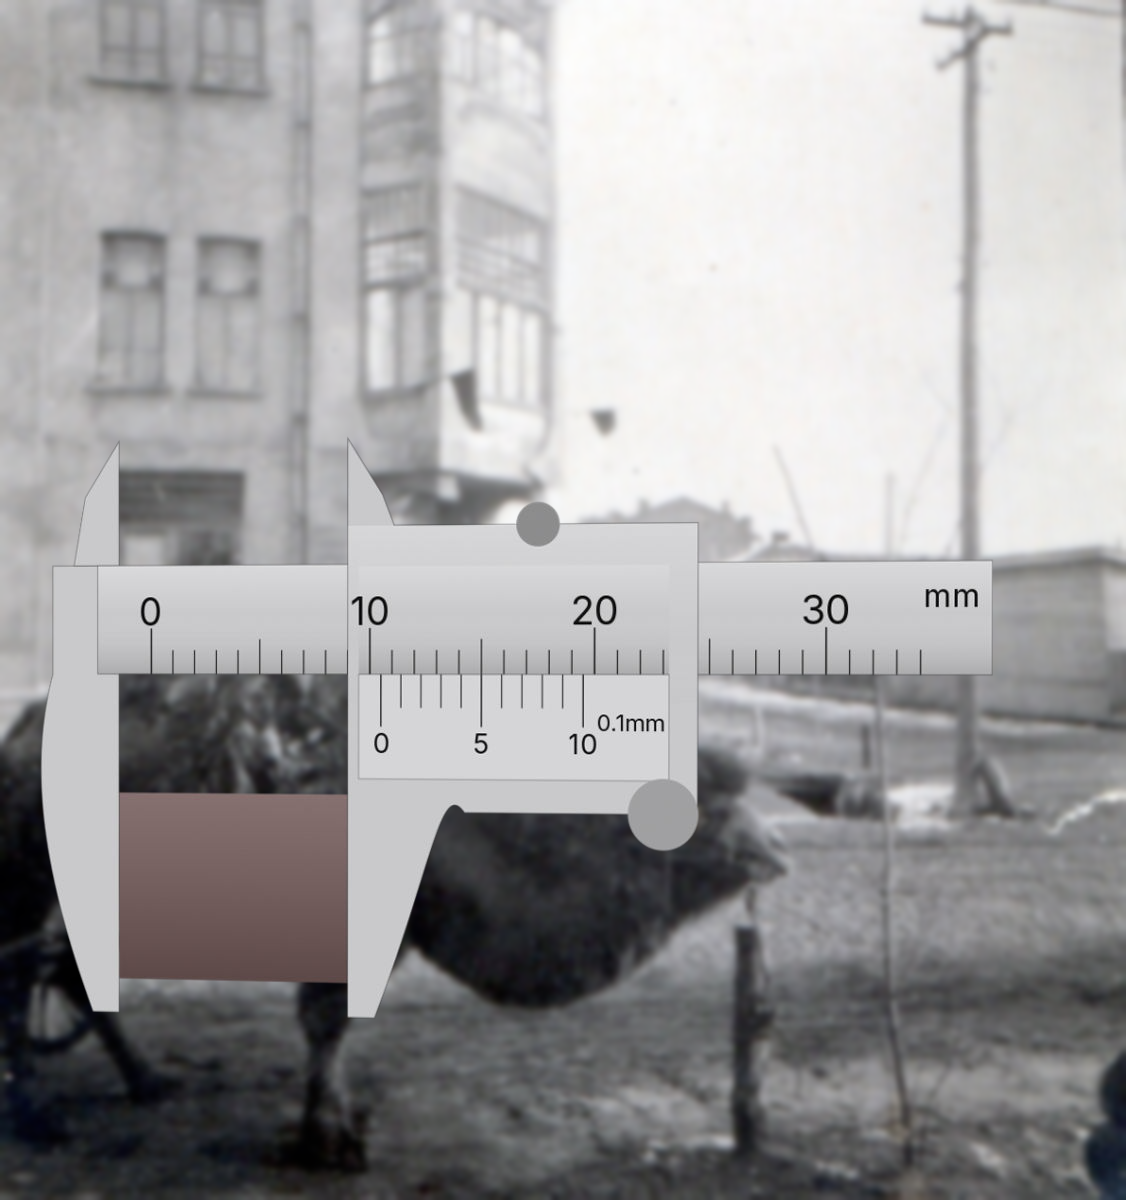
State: 10.5 mm
